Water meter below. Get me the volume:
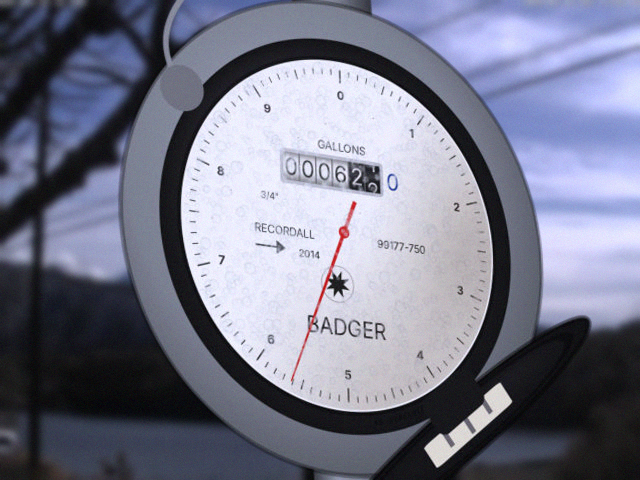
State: 6215.6 gal
